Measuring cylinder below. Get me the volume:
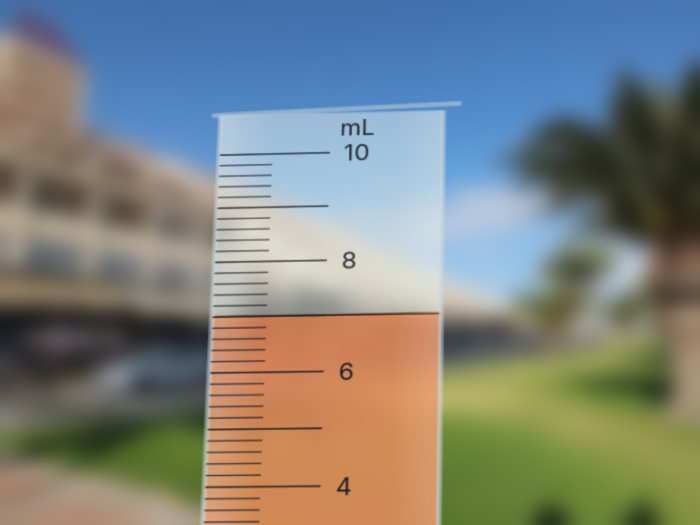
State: 7 mL
